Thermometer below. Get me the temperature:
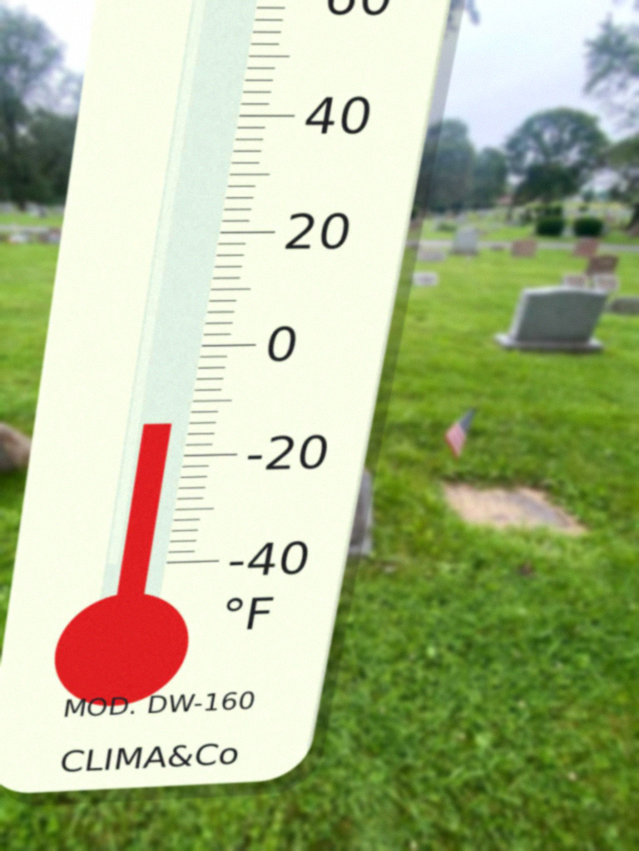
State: -14 °F
